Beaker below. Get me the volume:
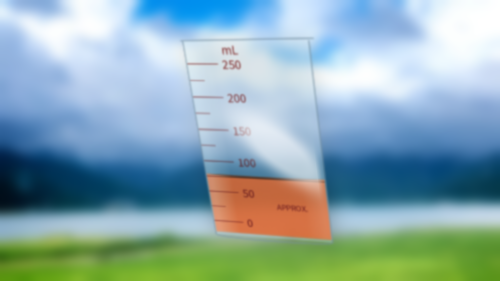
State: 75 mL
